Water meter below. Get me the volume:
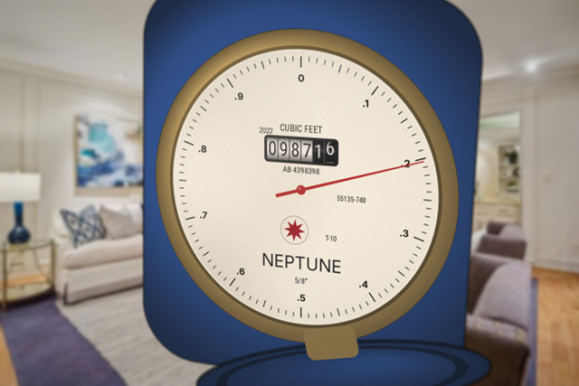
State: 98716.20 ft³
